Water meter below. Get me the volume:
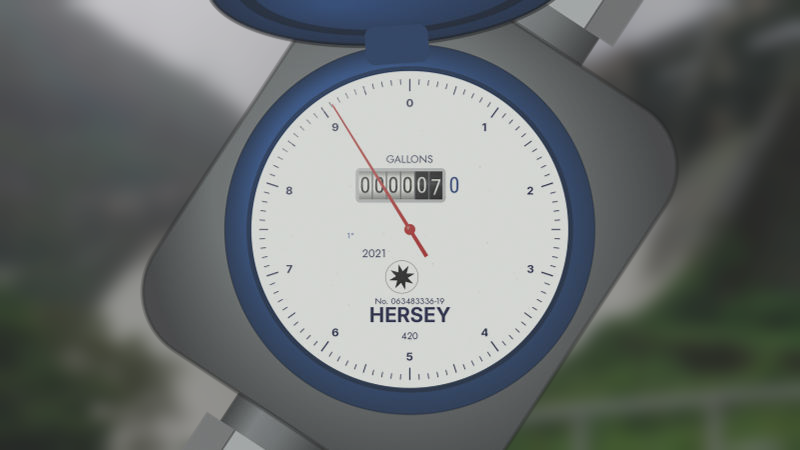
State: 69.1 gal
